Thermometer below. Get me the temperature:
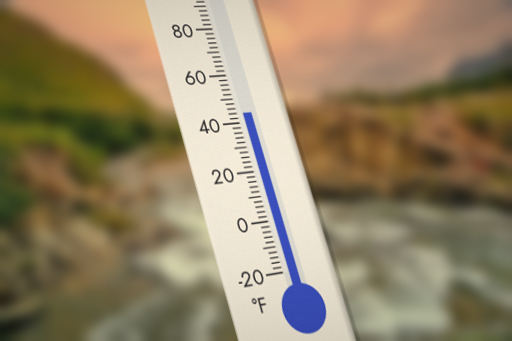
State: 44 °F
